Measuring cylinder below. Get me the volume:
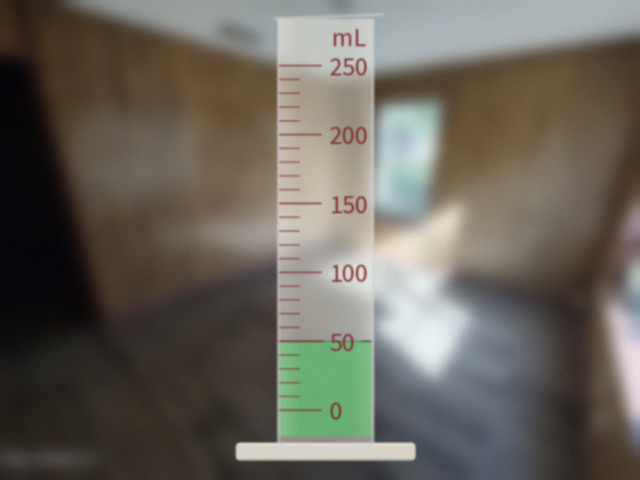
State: 50 mL
